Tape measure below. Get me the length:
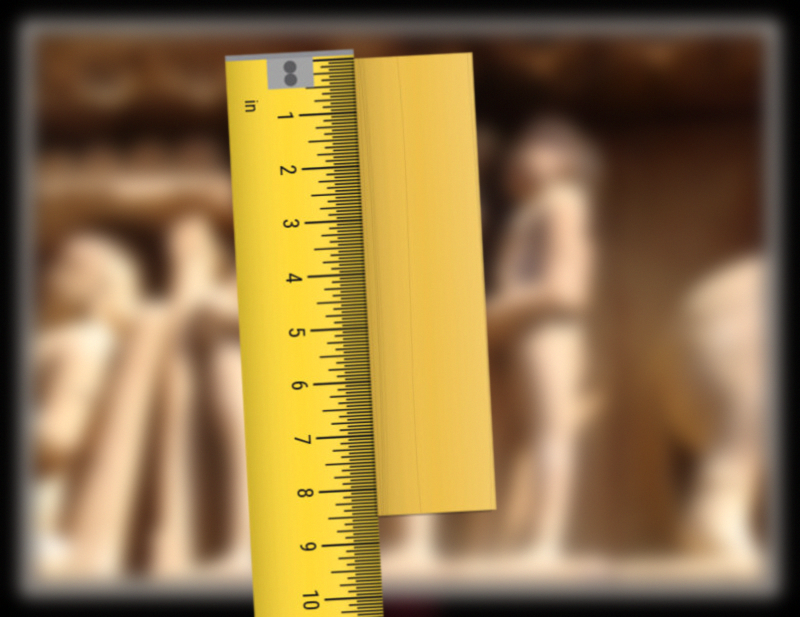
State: 8.5 in
